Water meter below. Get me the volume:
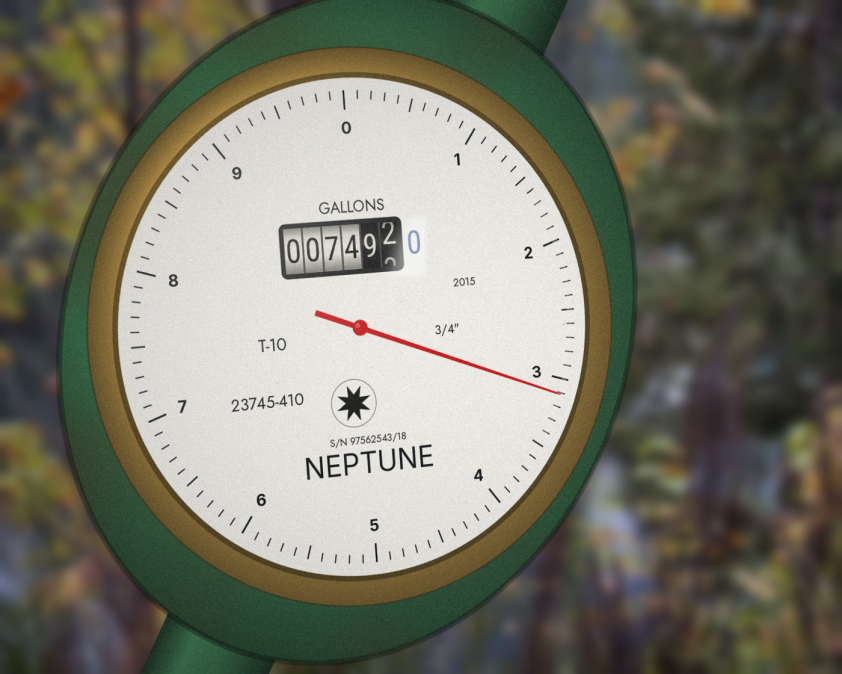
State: 74923.1 gal
